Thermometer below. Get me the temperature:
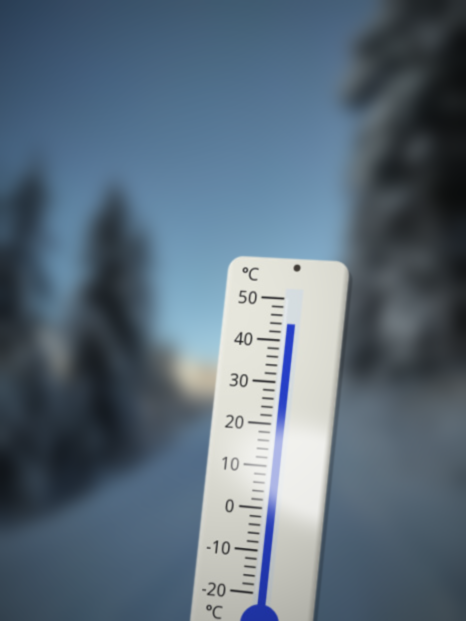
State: 44 °C
